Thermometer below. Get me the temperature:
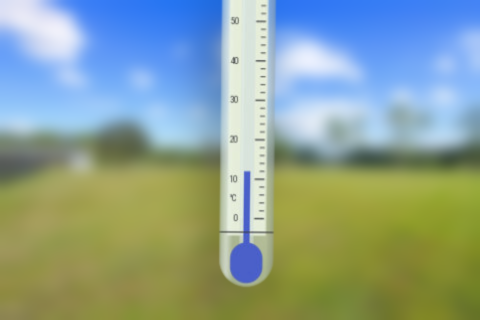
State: 12 °C
